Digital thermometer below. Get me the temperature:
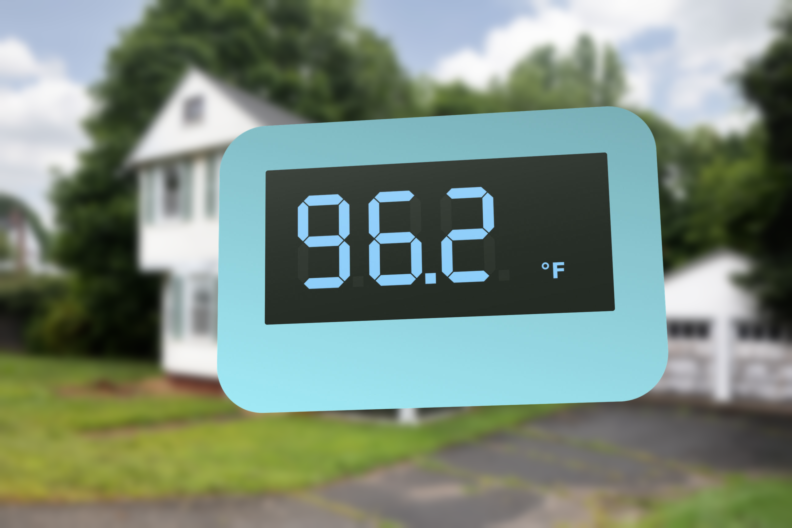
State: 96.2 °F
